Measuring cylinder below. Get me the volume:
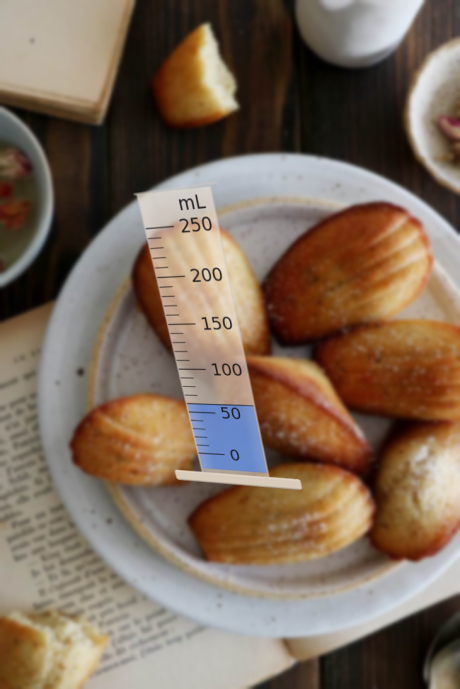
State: 60 mL
